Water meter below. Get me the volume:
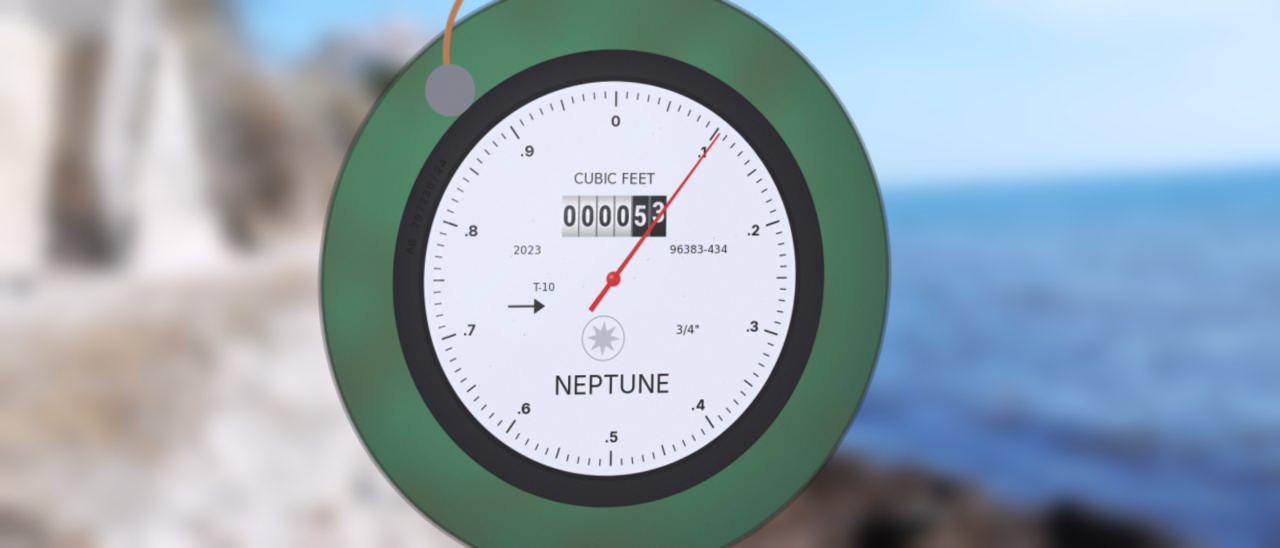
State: 53.10 ft³
